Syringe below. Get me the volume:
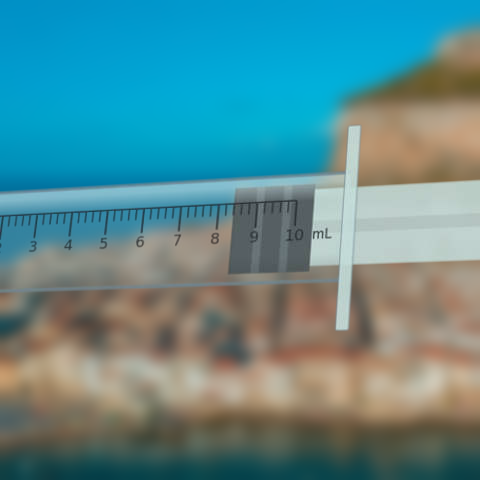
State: 8.4 mL
